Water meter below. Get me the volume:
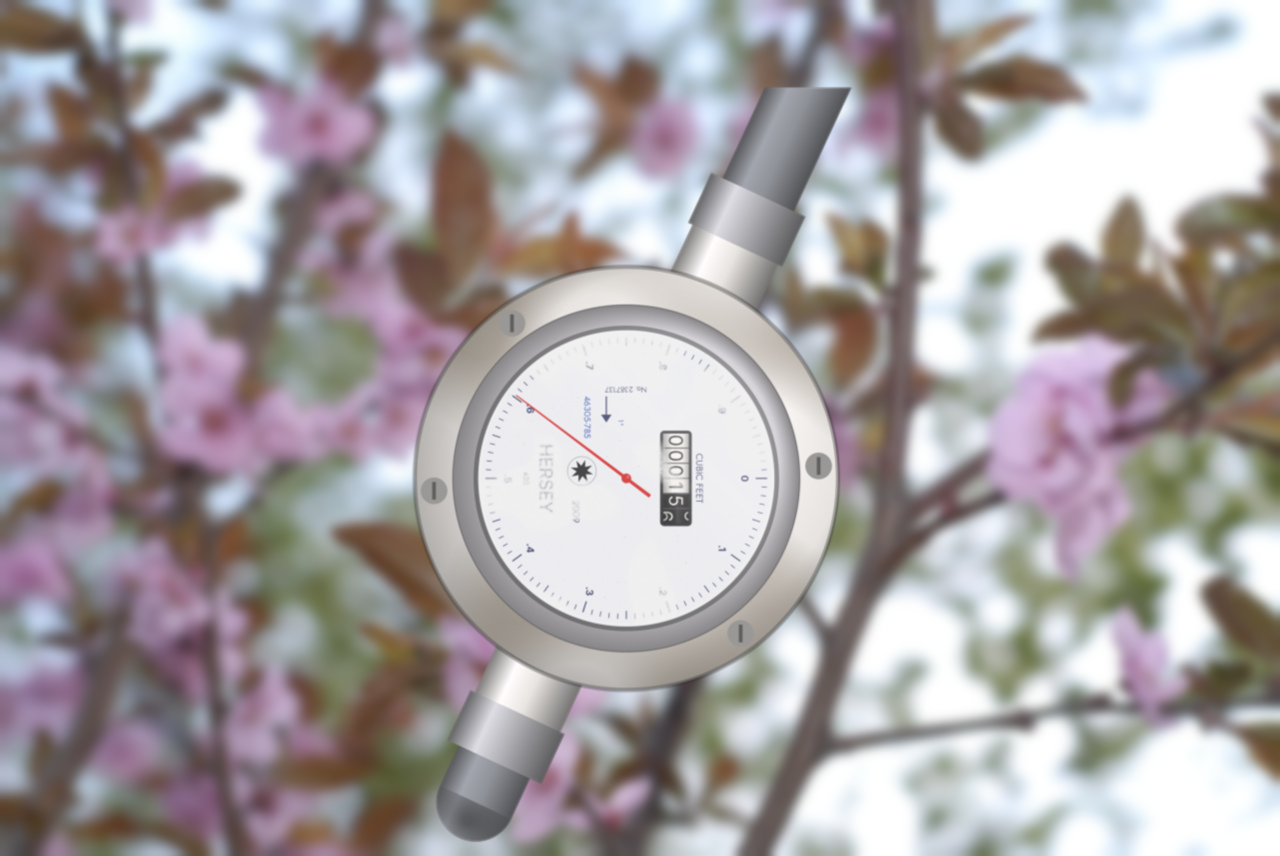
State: 155.60 ft³
